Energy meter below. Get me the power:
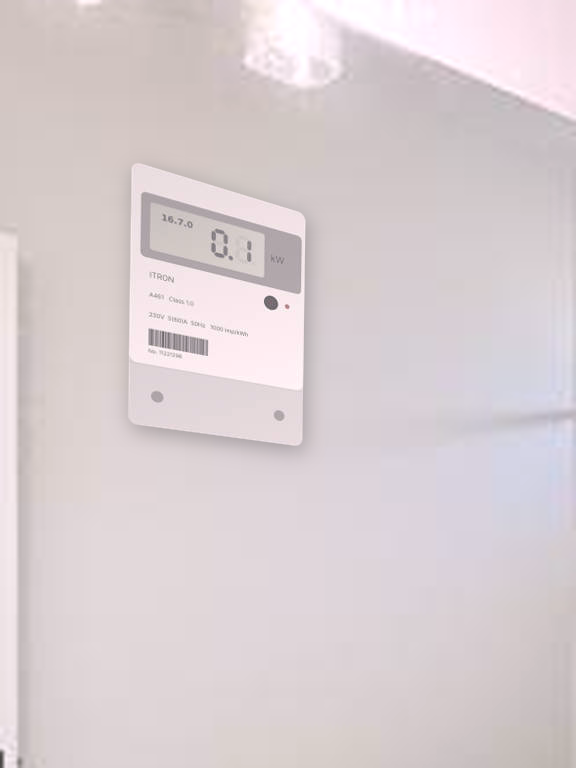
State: 0.1 kW
